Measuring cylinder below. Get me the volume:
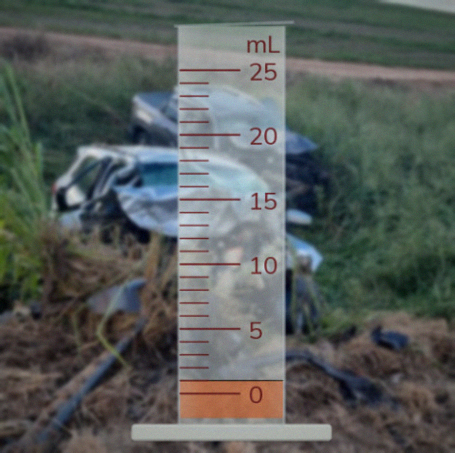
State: 1 mL
